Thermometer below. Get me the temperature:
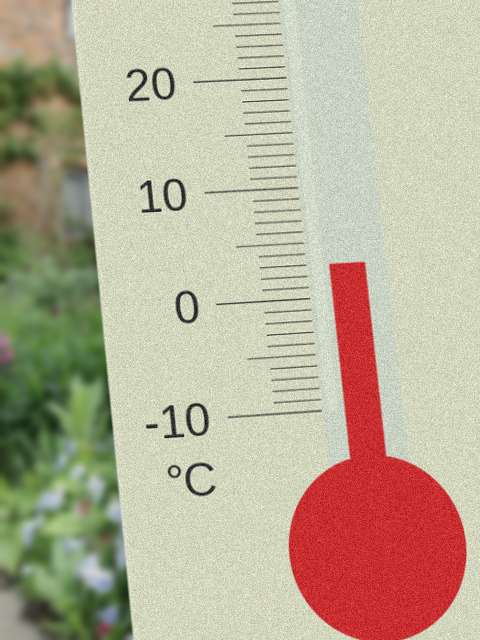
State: 3 °C
